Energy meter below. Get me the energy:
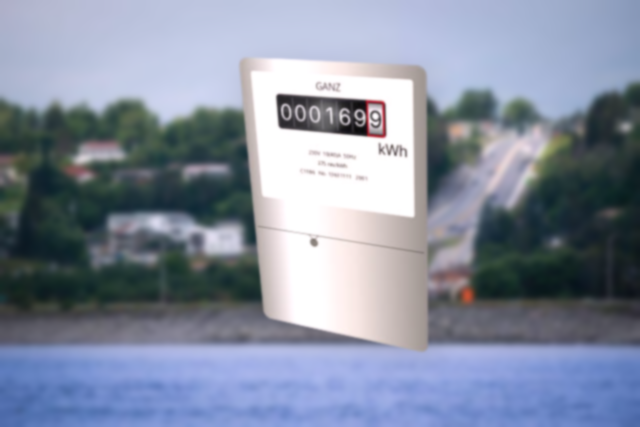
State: 169.9 kWh
